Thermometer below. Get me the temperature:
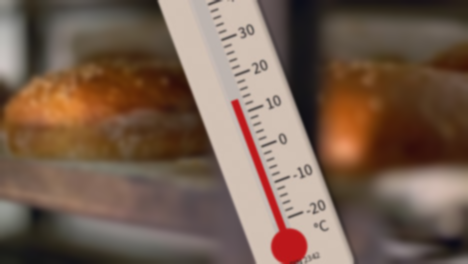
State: 14 °C
